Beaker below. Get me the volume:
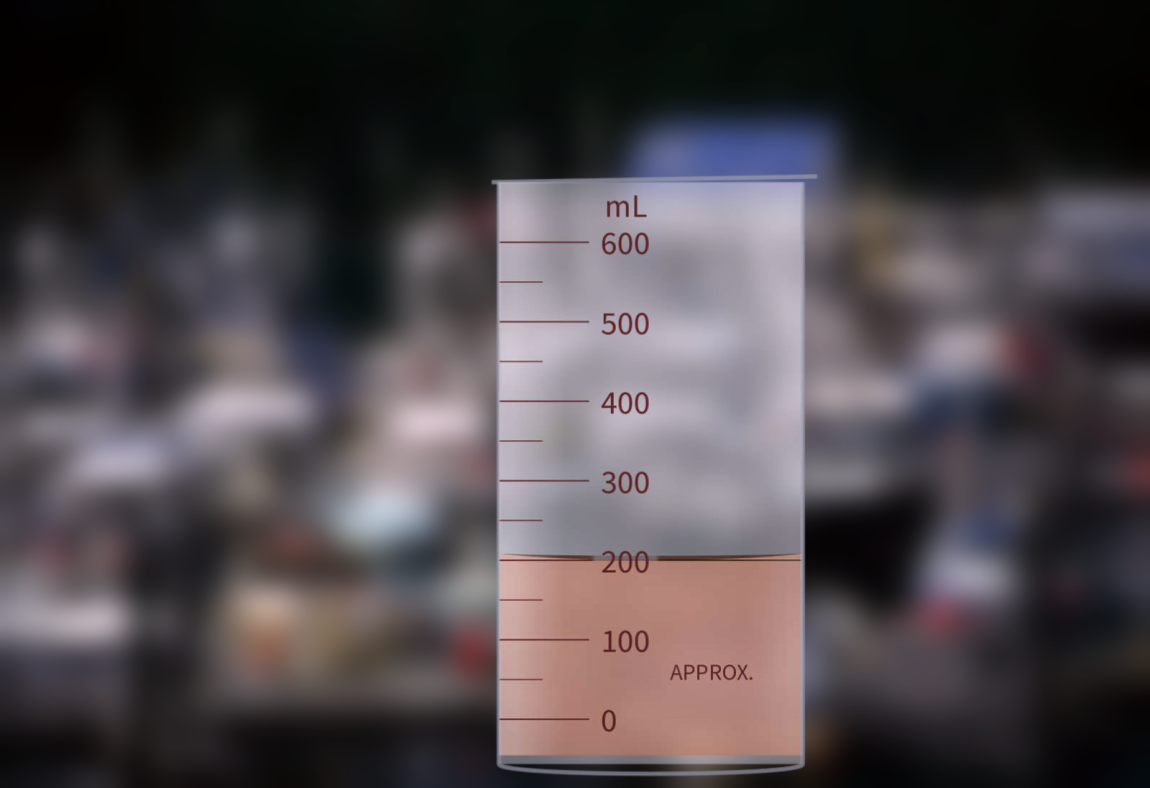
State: 200 mL
